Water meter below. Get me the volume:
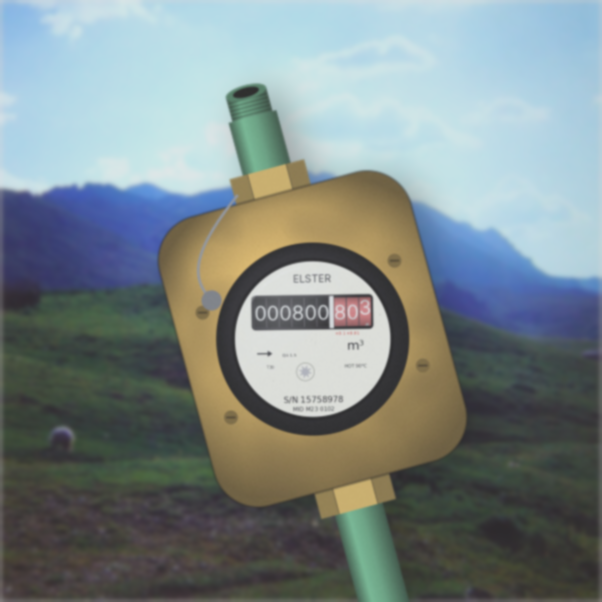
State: 800.803 m³
